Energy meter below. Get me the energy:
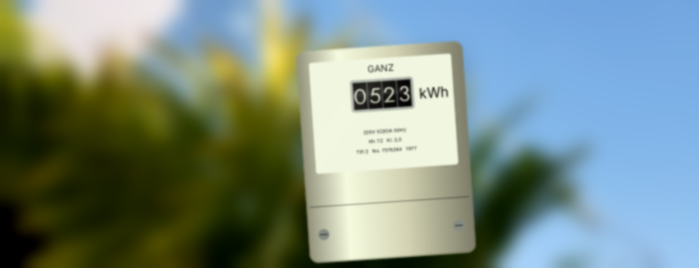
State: 523 kWh
